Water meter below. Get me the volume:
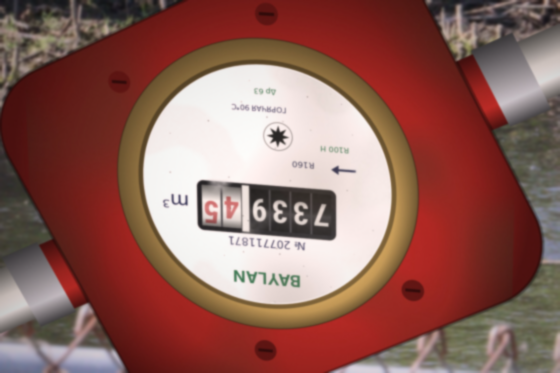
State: 7339.45 m³
